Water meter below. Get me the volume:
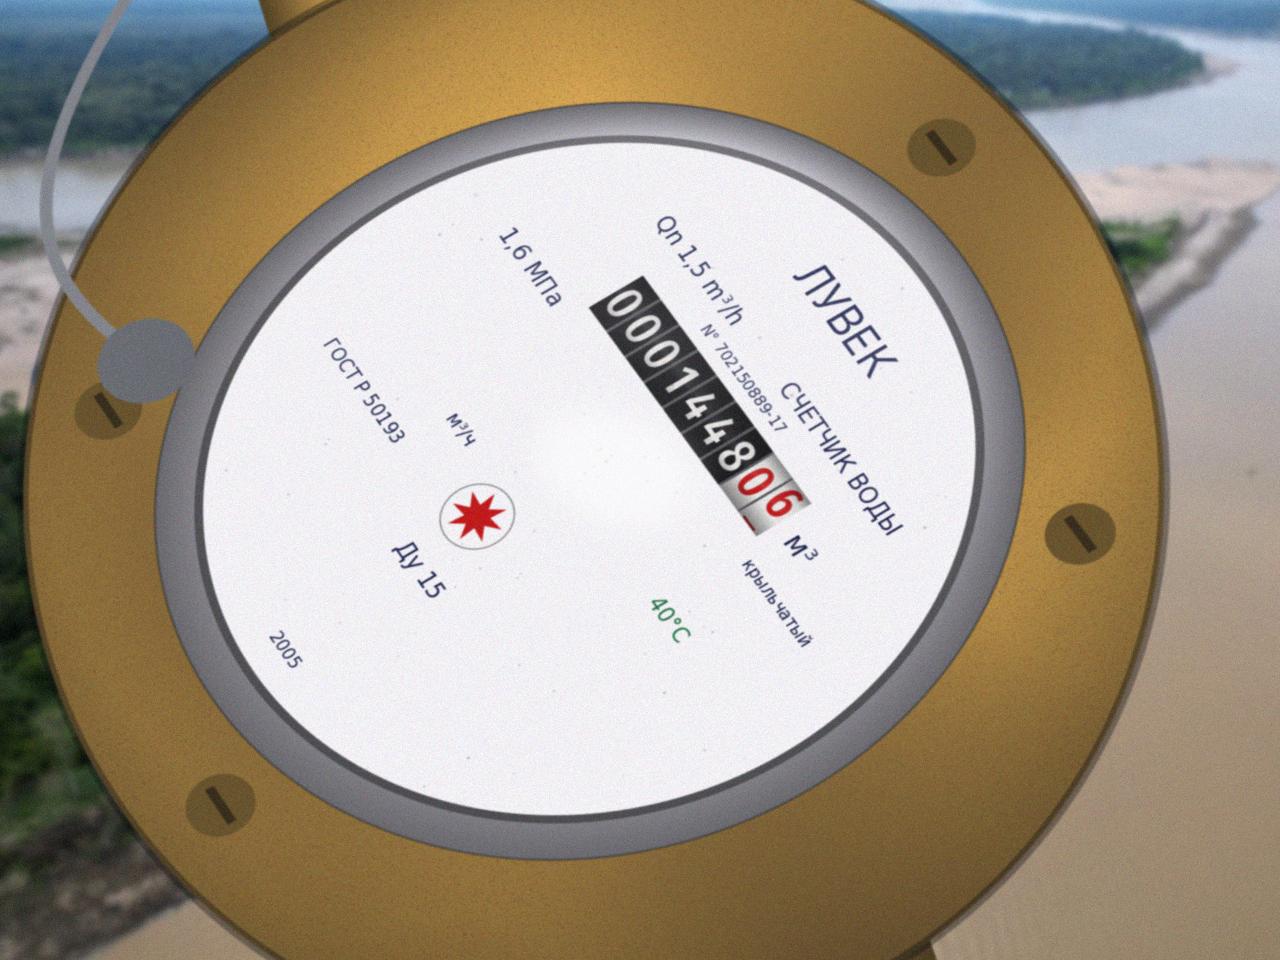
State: 1448.06 m³
